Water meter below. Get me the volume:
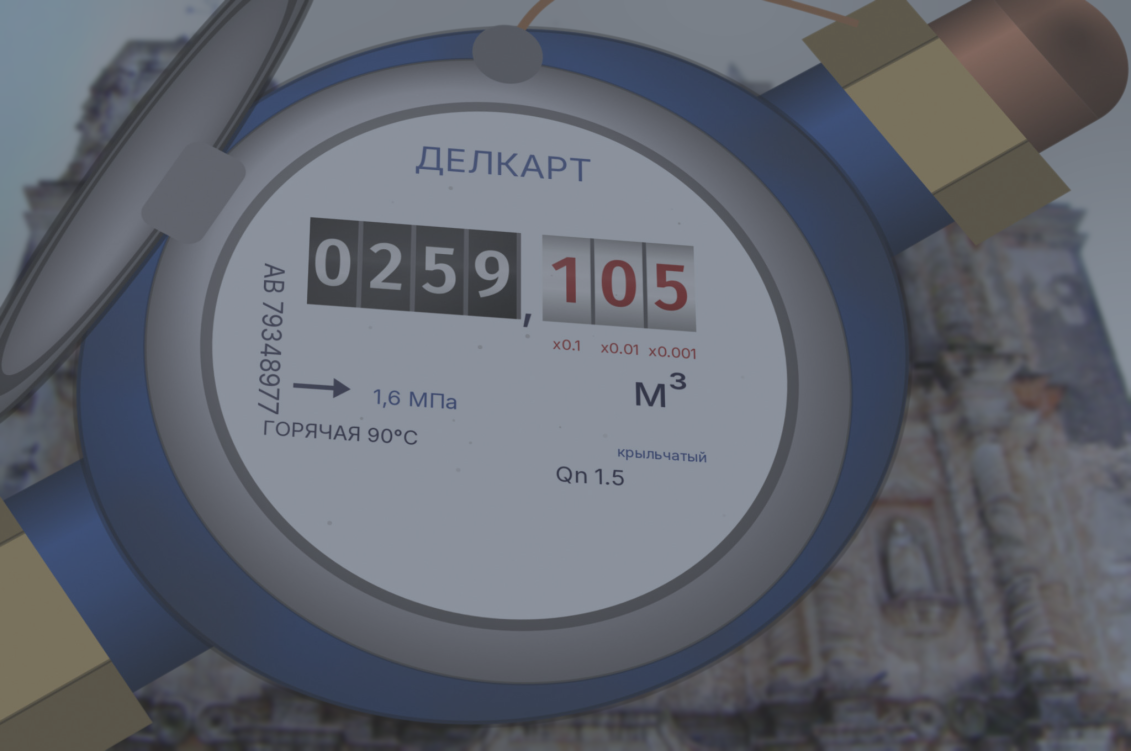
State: 259.105 m³
